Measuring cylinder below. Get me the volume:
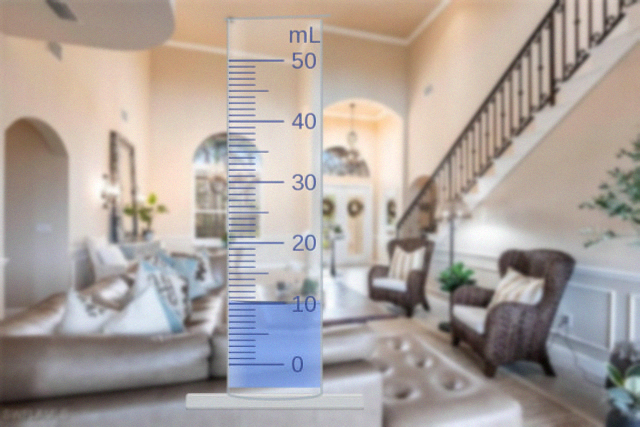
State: 10 mL
